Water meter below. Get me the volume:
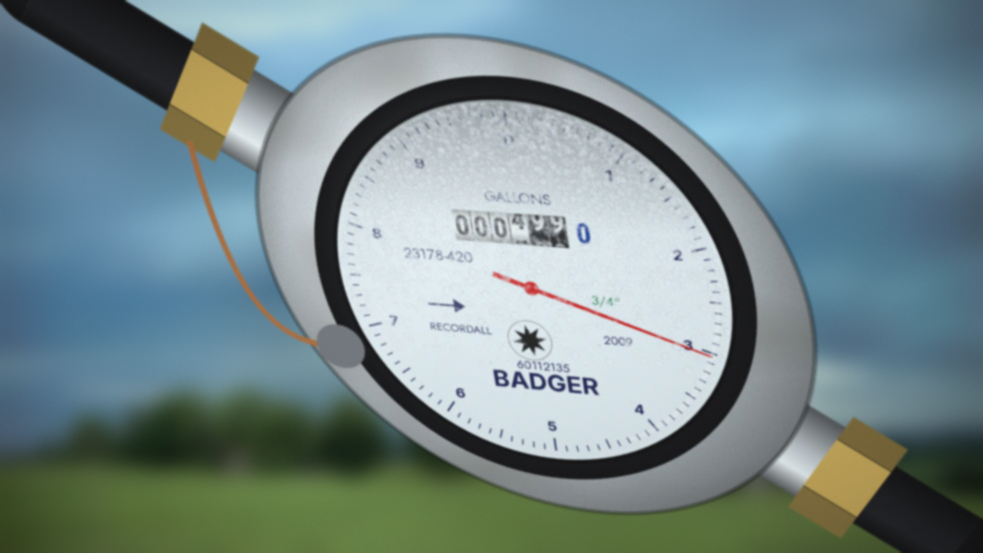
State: 4993.0 gal
